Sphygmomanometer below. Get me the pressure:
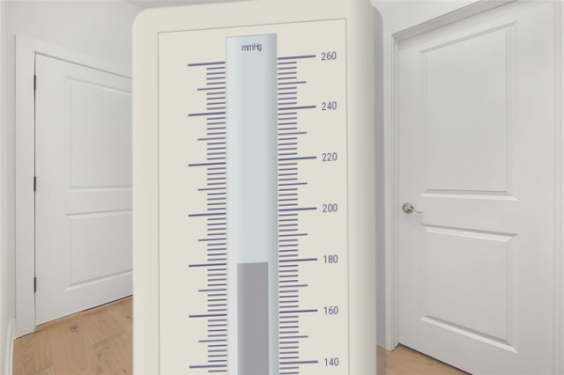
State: 180 mmHg
